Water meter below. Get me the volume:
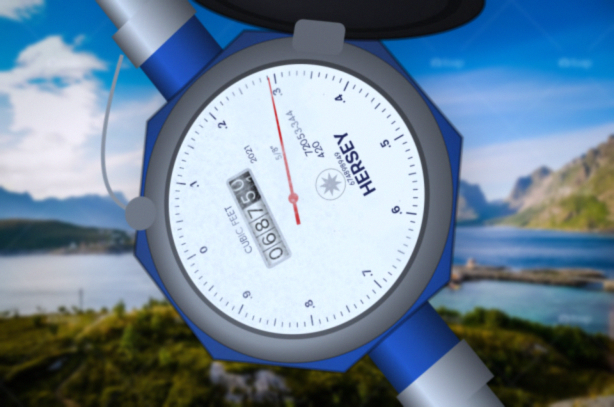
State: 68750.29 ft³
